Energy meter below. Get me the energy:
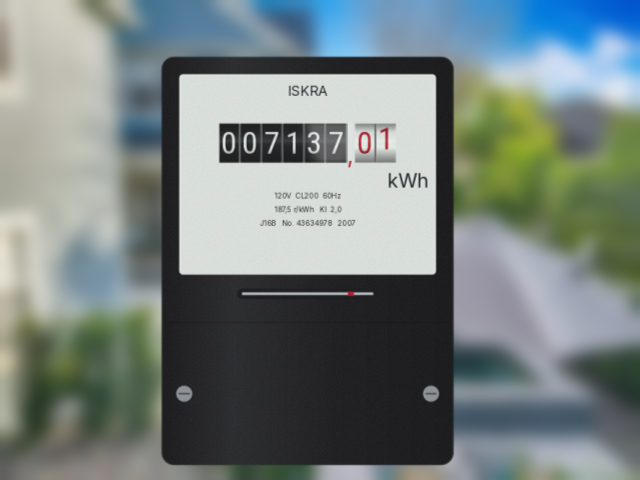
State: 7137.01 kWh
